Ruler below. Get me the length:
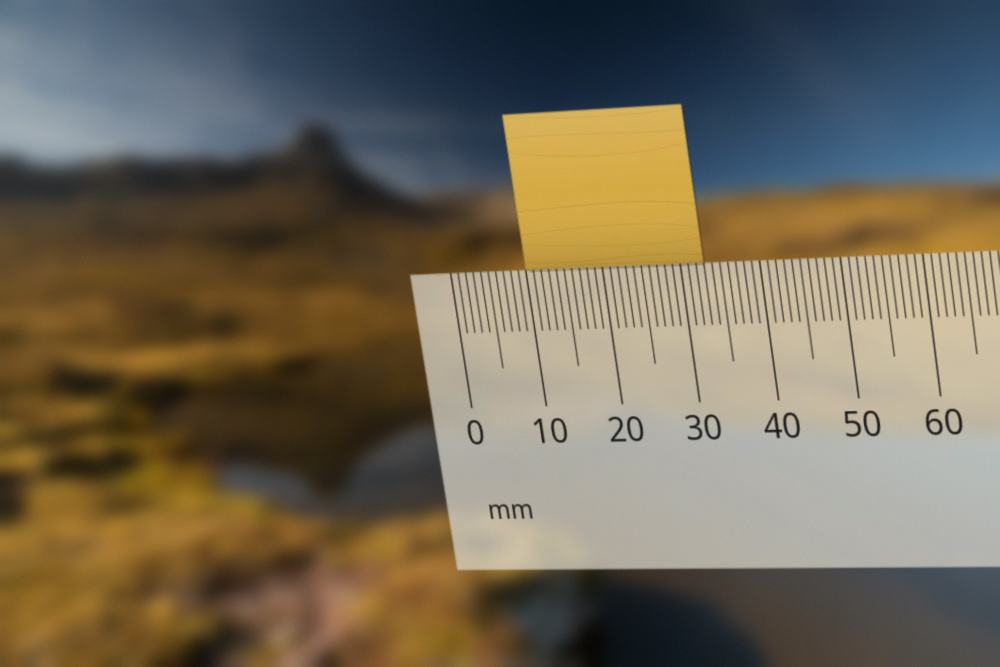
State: 23 mm
